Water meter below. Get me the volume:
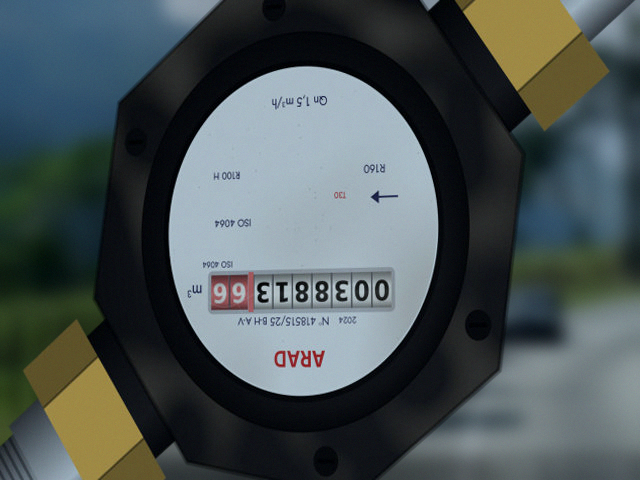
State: 38813.66 m³
